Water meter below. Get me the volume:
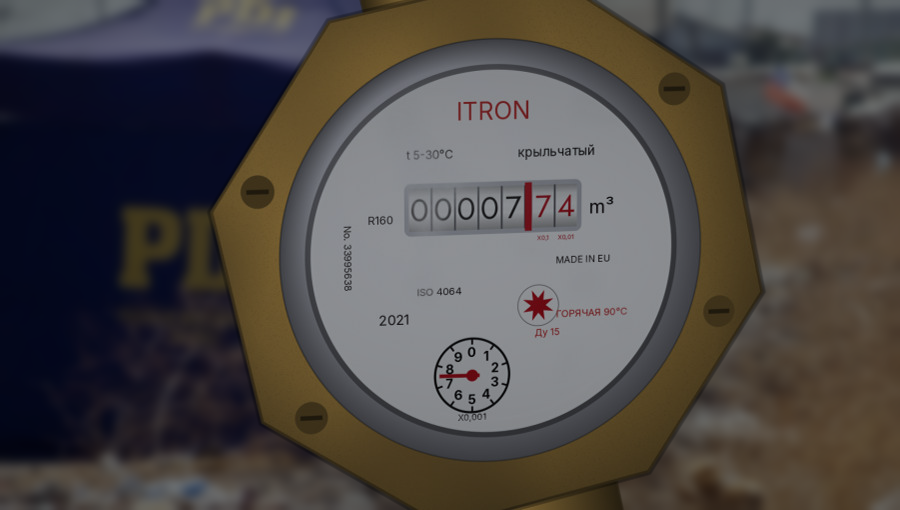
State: 7.747 m³
